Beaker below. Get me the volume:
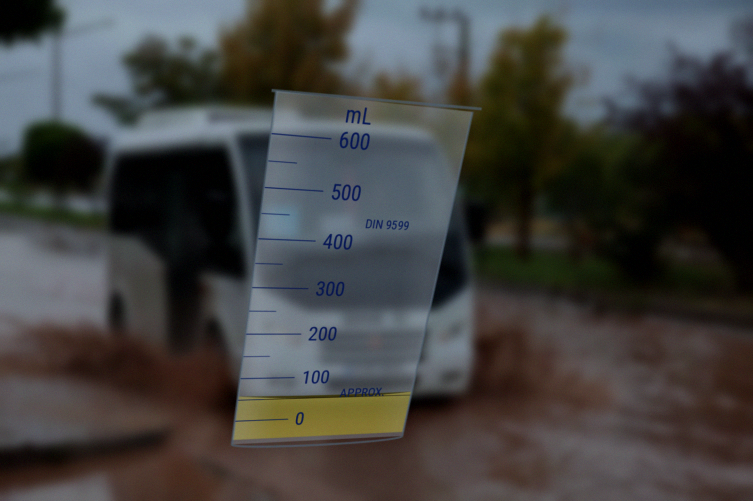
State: 50 mL
